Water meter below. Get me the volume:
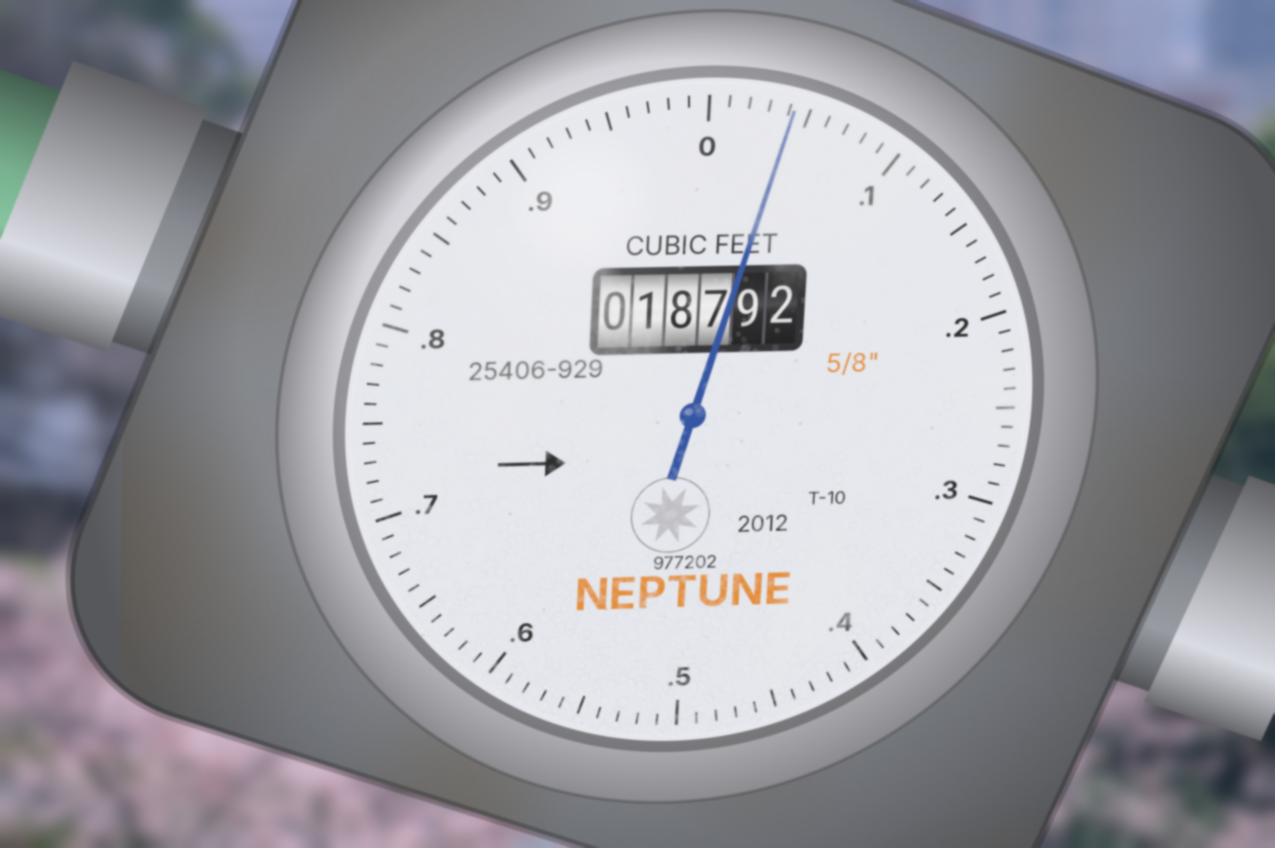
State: 18792.04 ft³
